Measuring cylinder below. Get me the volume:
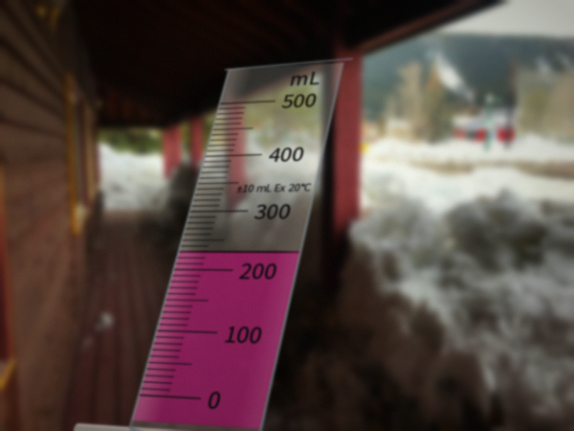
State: 230 mL
